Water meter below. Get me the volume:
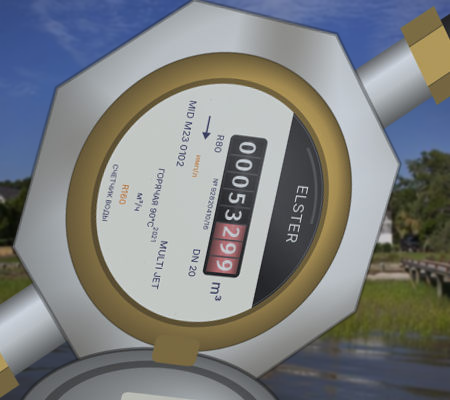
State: 53.299 m³
